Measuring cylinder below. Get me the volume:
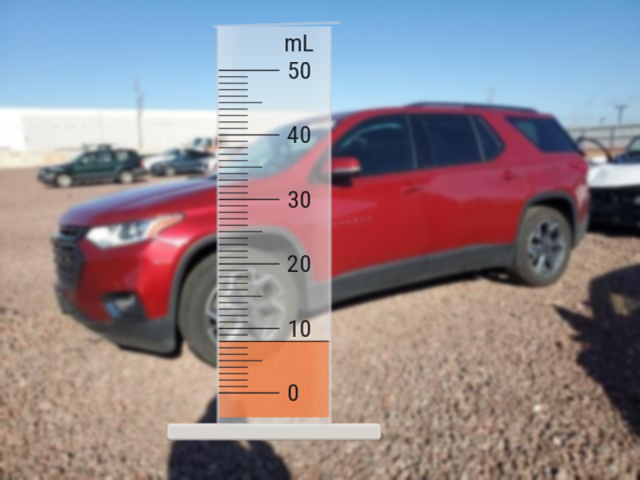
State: 8 mL
